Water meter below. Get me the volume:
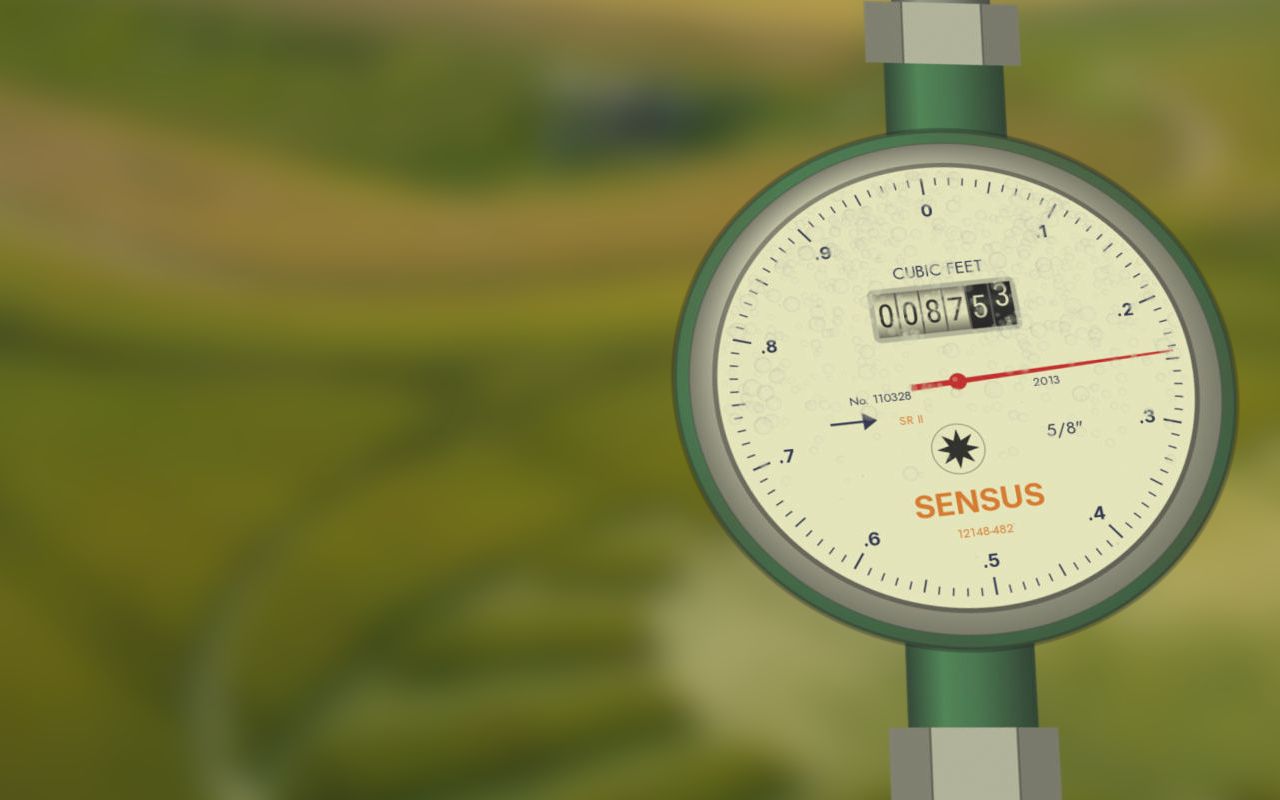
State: 8753.24 ft³
